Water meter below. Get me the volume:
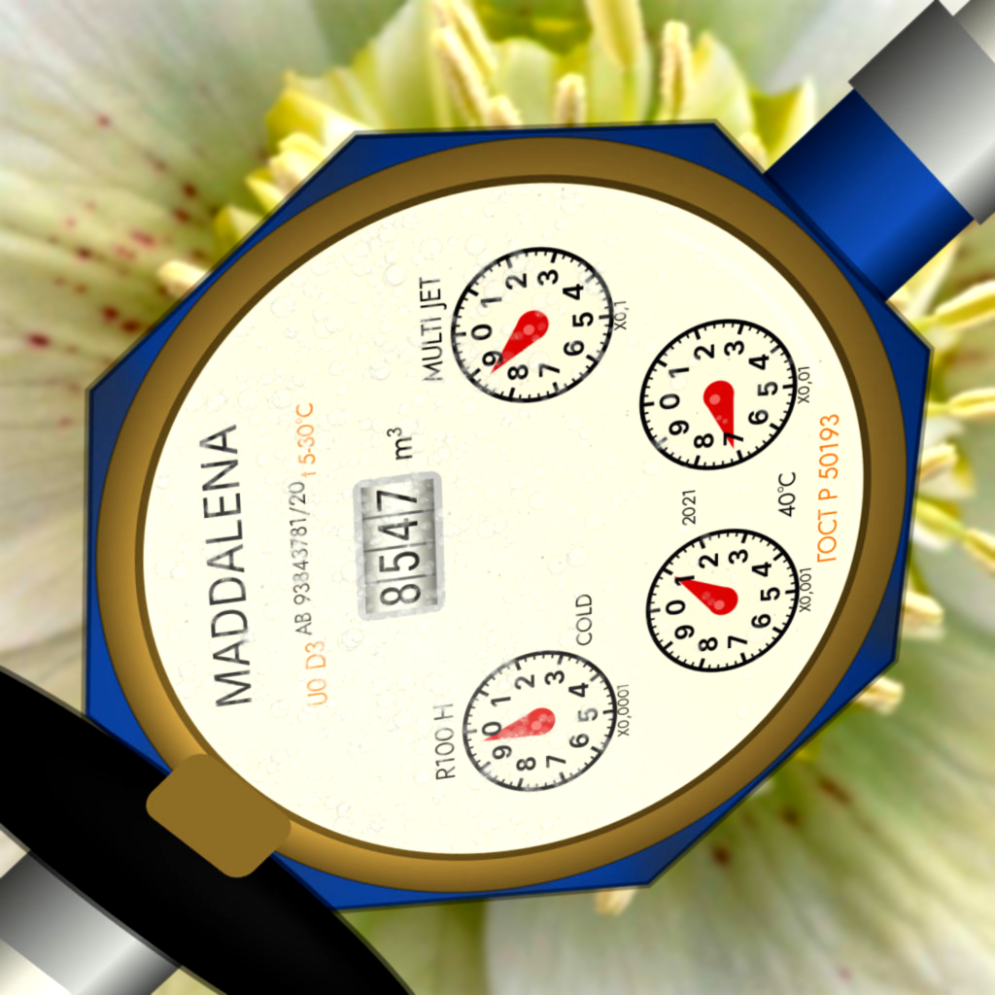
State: 8547.8709 m³
